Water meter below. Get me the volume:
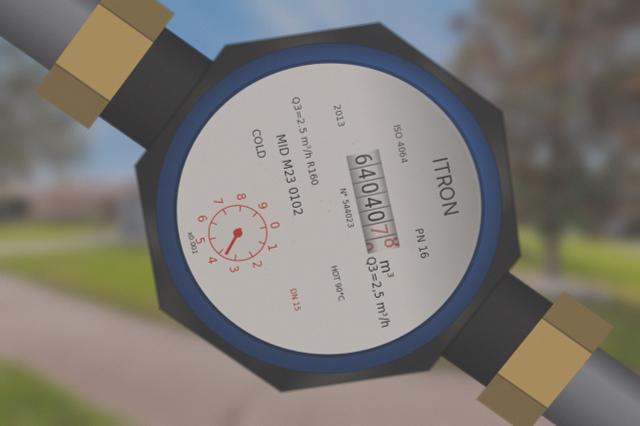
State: 64040.783 m³
